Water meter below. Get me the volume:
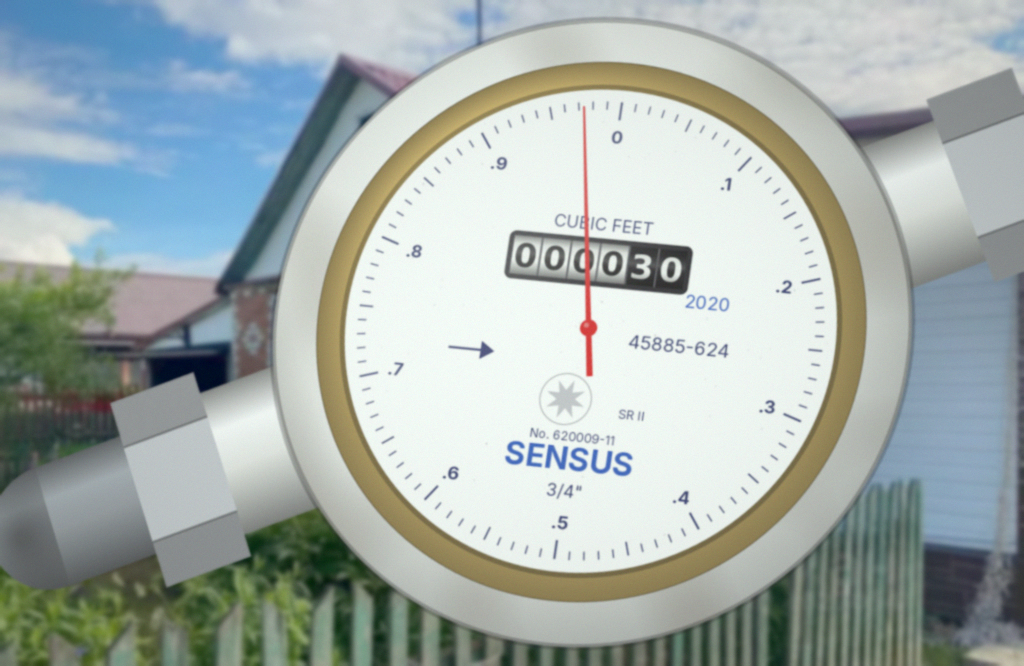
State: 29.97 ft³
